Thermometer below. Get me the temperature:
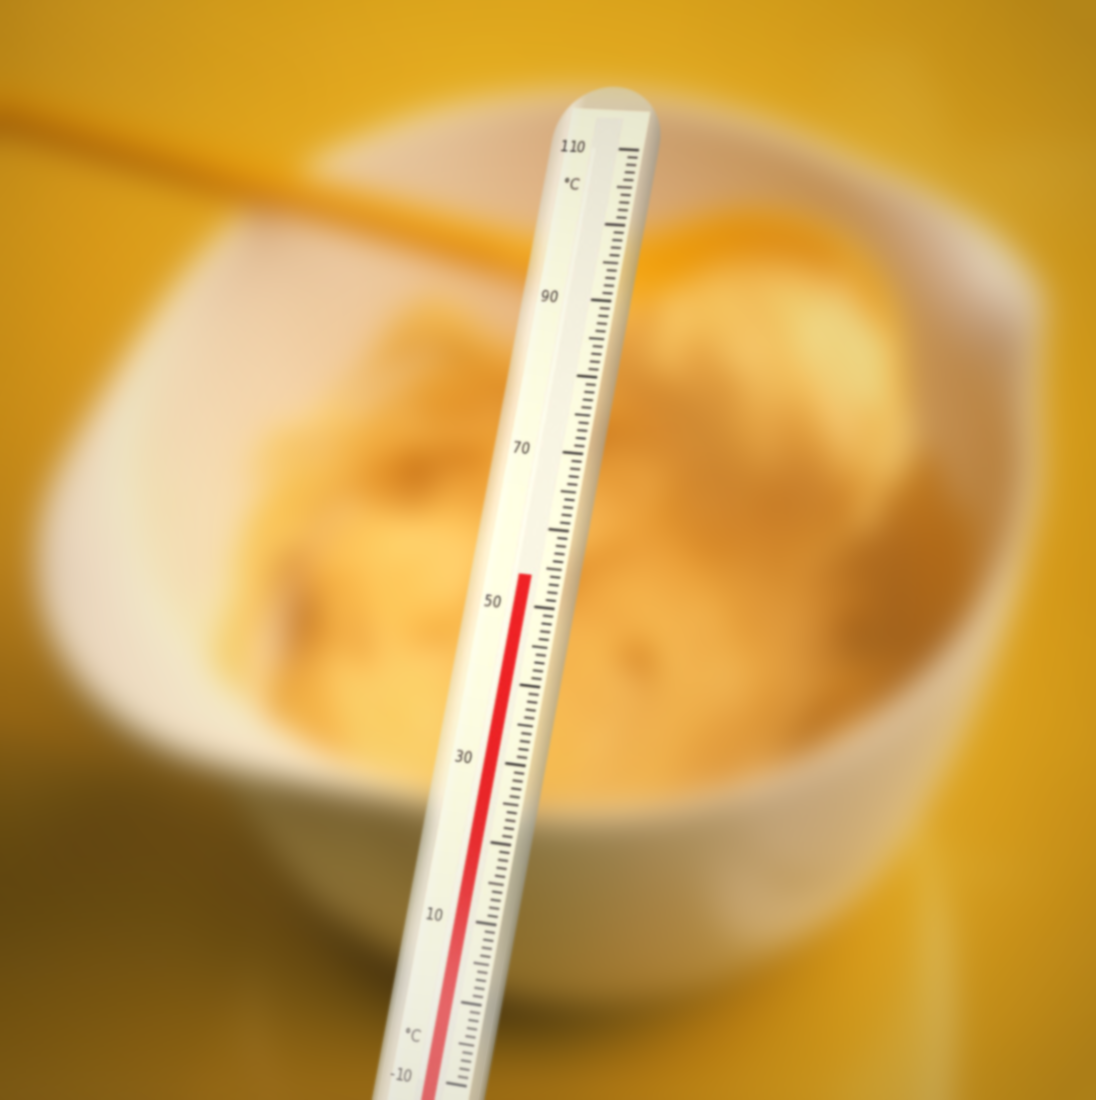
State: 54 °C
